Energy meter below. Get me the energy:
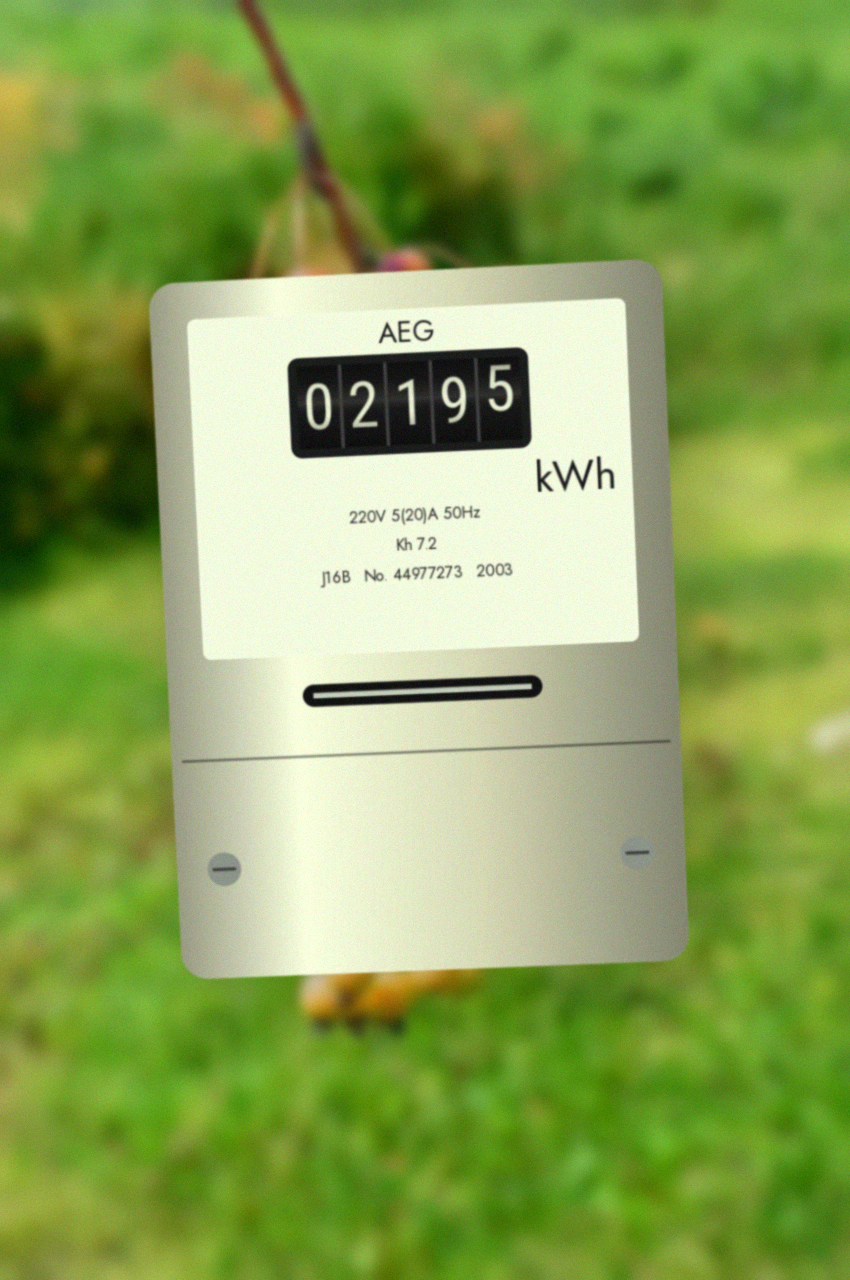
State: 2195 kWh
